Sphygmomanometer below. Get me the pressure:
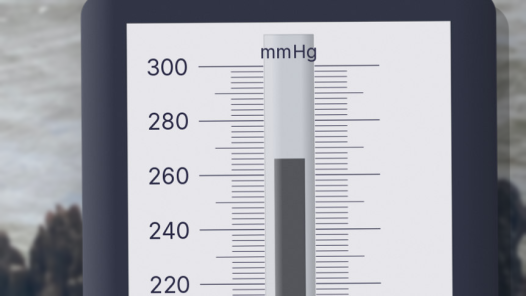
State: 266 mmHg
